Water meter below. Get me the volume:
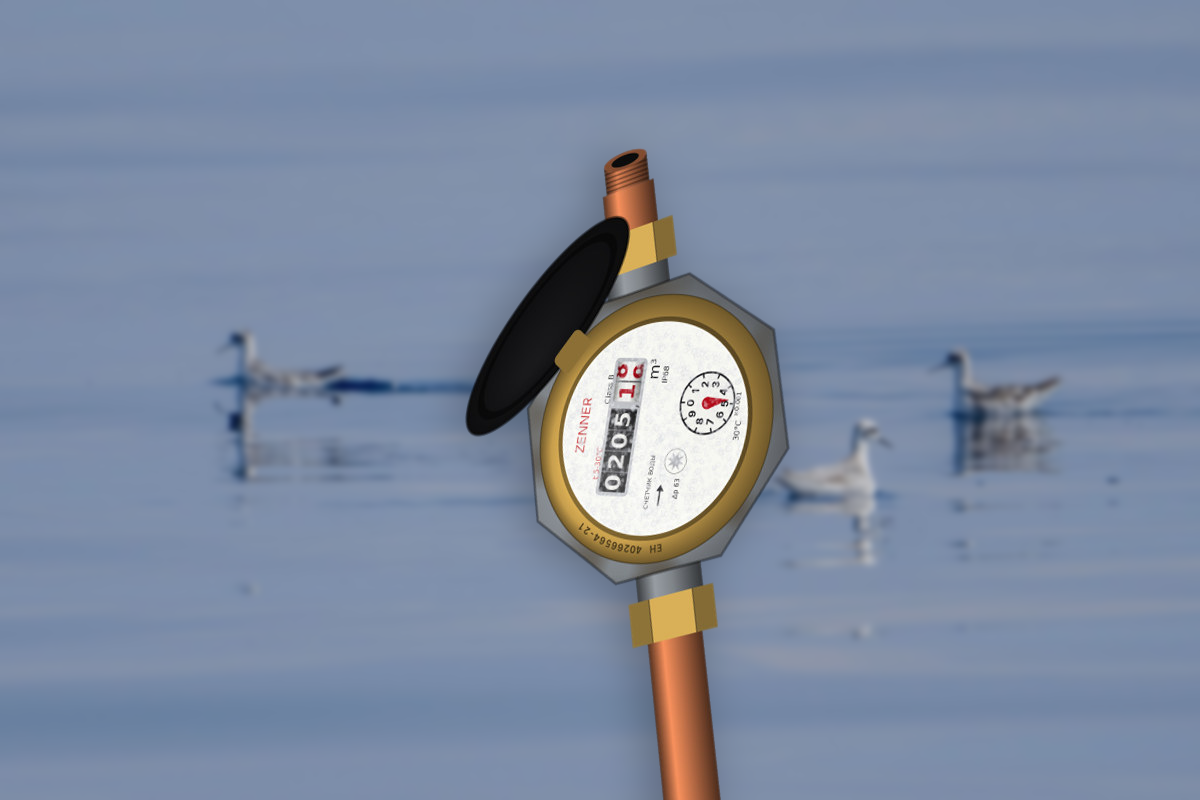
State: 205.184 m³
